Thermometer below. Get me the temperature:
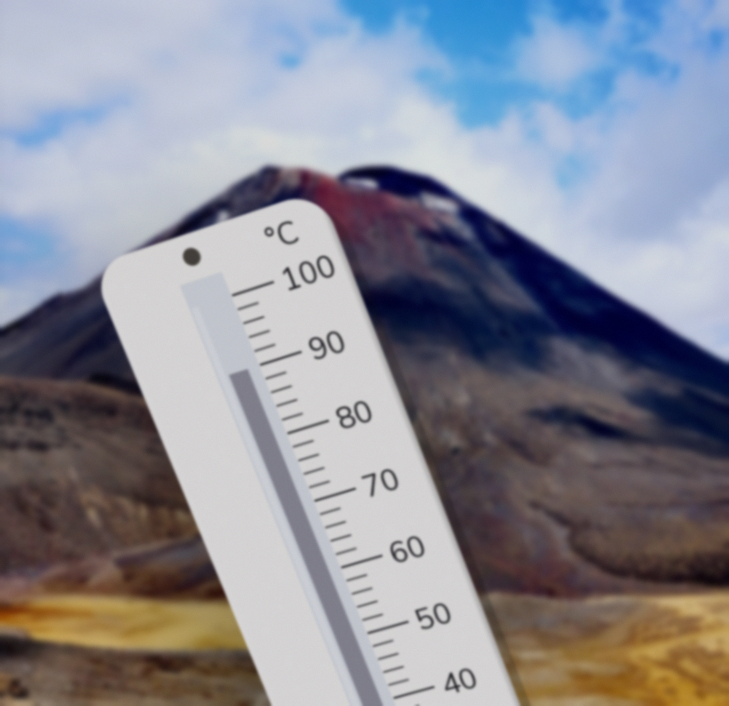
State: 90 °C
